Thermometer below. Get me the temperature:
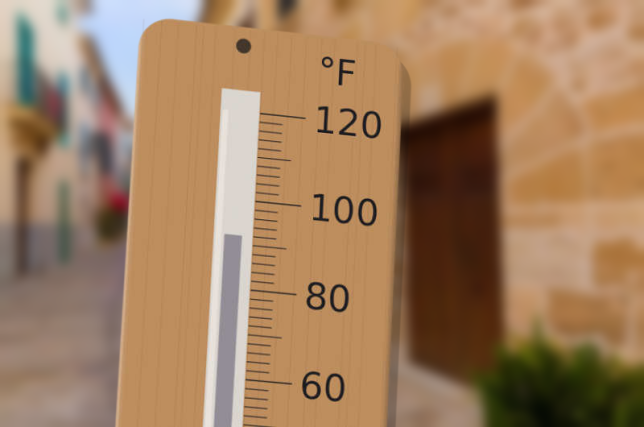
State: 92 °F
